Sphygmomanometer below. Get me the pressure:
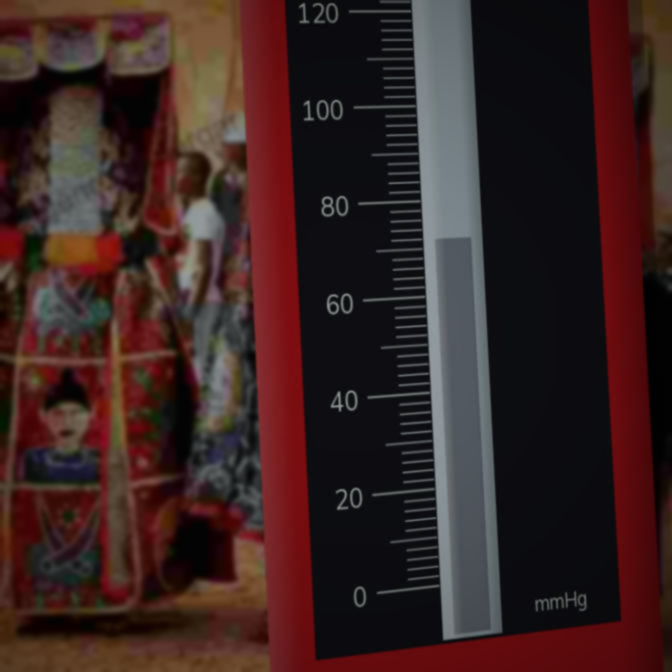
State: 72 mmHg
